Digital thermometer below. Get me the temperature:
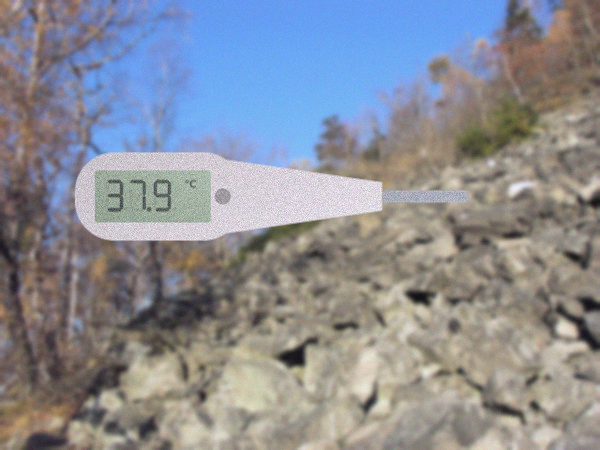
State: 37.9 °C
